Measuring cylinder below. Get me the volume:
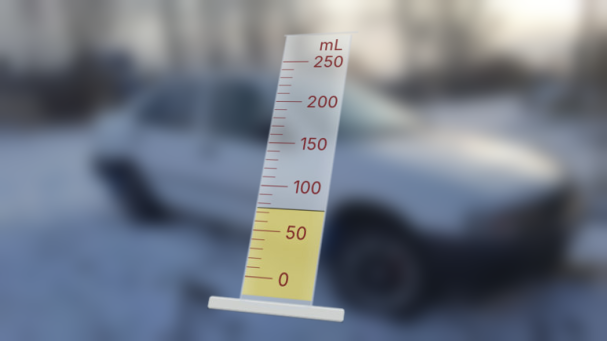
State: 75 mL
